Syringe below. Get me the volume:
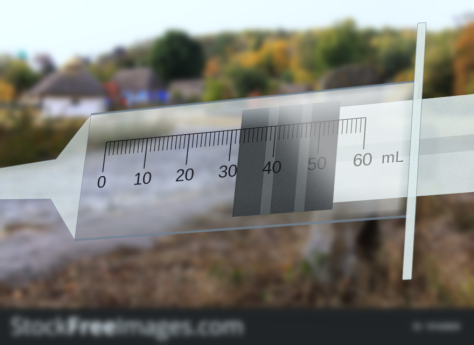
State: 32 mL
